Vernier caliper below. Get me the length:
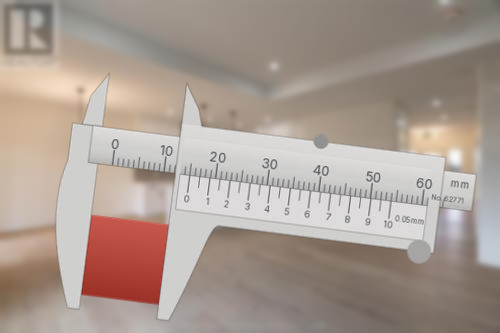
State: 15.0 mm
